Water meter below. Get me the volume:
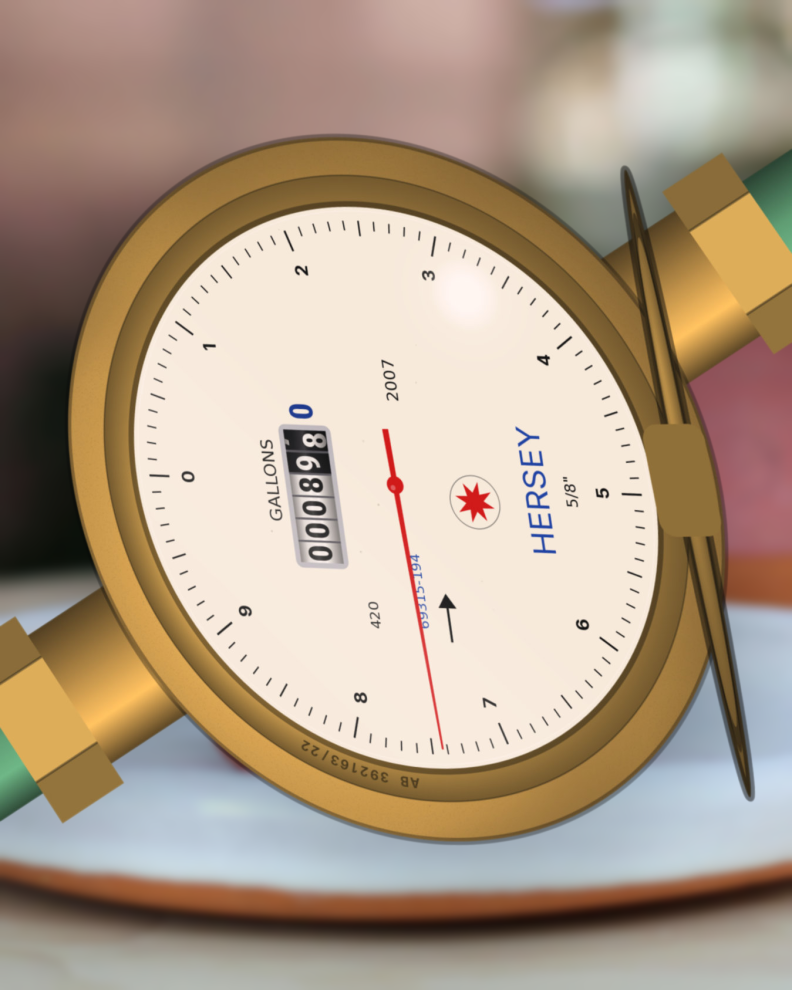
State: 8977.4 gal
